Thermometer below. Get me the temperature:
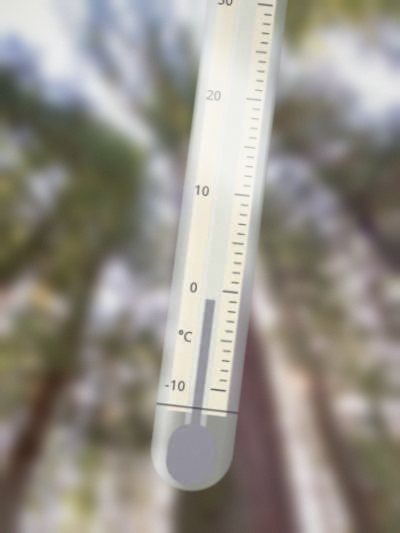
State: -1 °C
